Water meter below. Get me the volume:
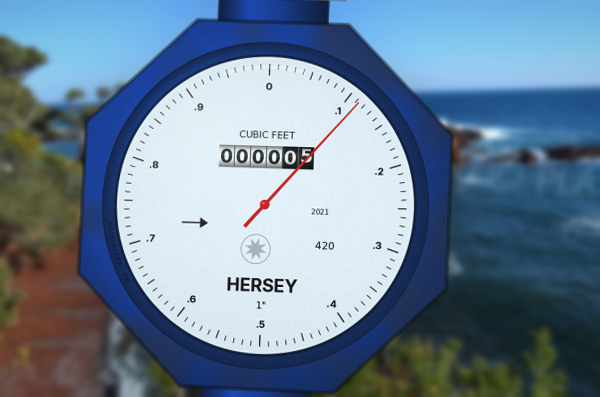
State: 5.11 ft³
